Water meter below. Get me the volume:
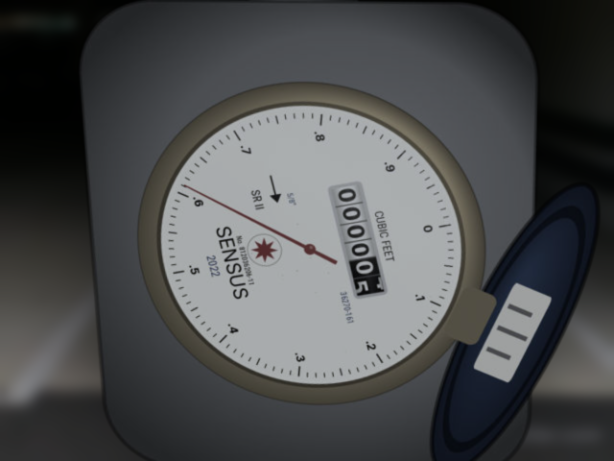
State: 4.61 ft³
